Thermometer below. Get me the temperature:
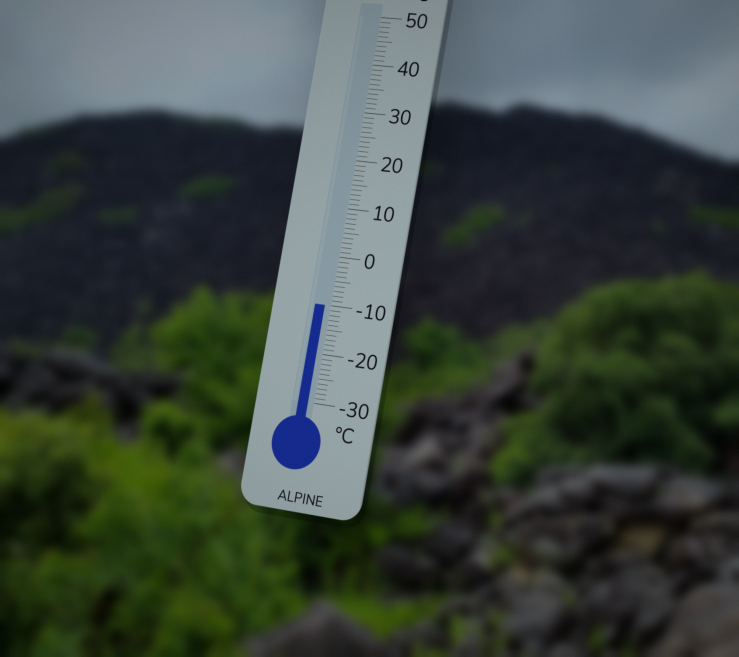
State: -10 °C
